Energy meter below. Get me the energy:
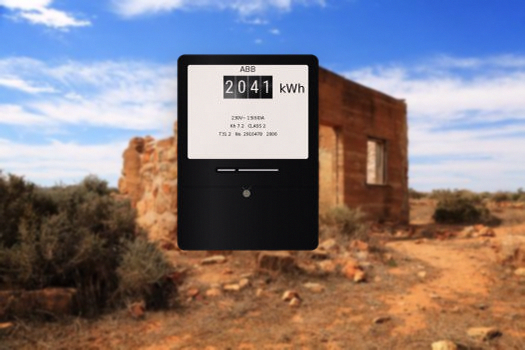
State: 2041 kWh
